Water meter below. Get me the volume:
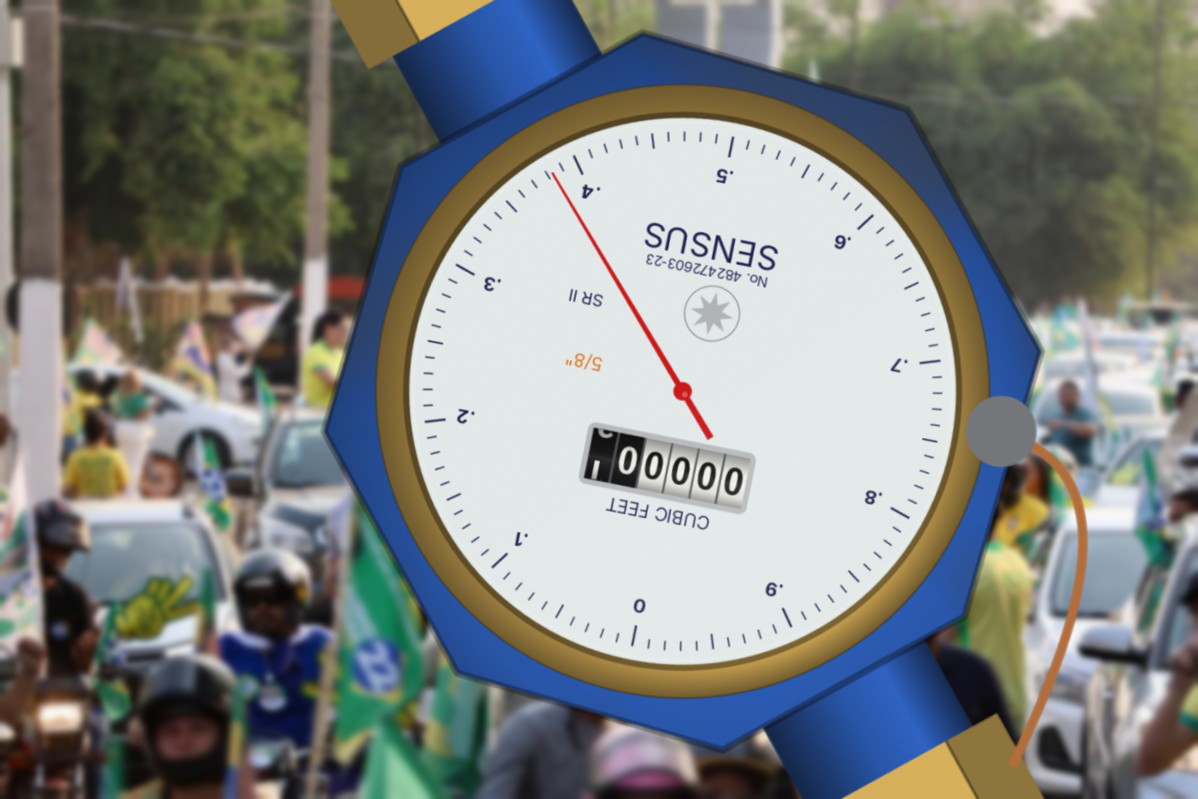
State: 1.38 ft³
